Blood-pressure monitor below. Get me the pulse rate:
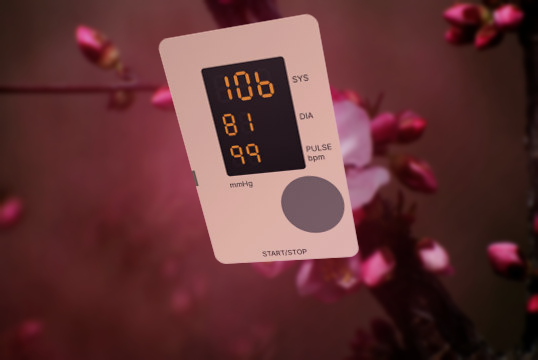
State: 99 bpm
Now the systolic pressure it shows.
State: 106 mmHg
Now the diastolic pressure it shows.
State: 81 mmHg
